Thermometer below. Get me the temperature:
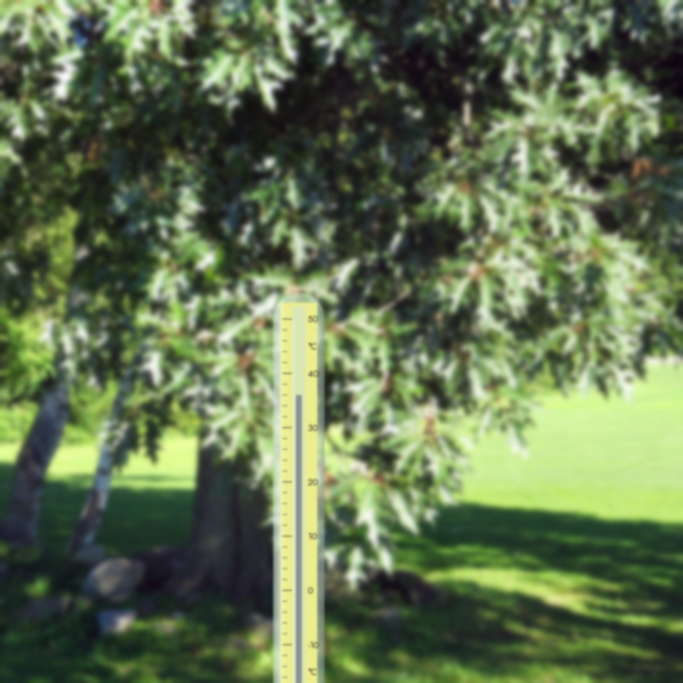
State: 36 °C
